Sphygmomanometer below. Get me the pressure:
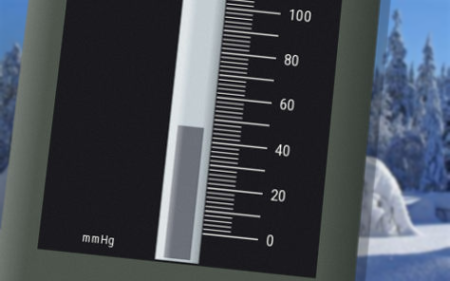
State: 46 mmHg
